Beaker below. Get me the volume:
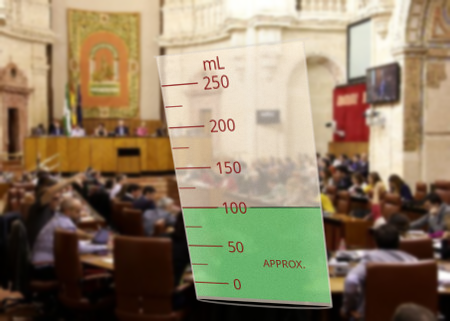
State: 100 mL
